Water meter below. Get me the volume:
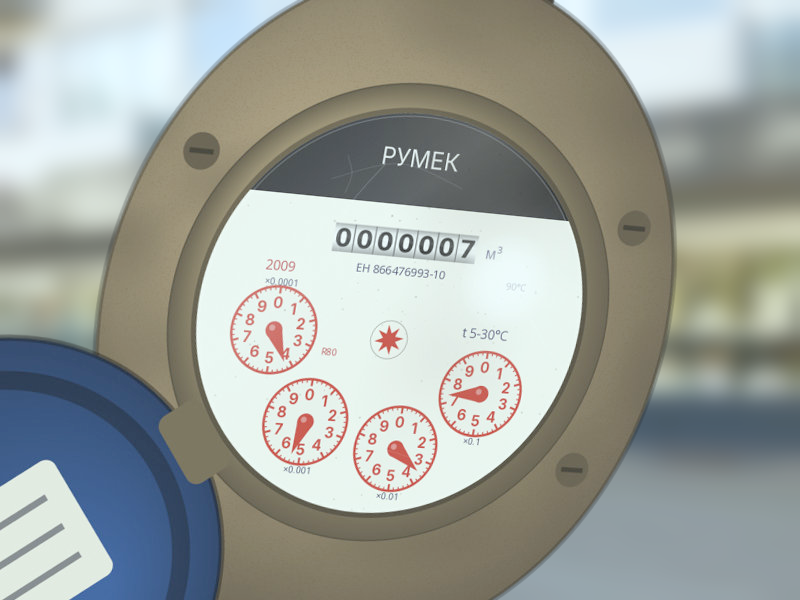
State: 7.7354 m³
